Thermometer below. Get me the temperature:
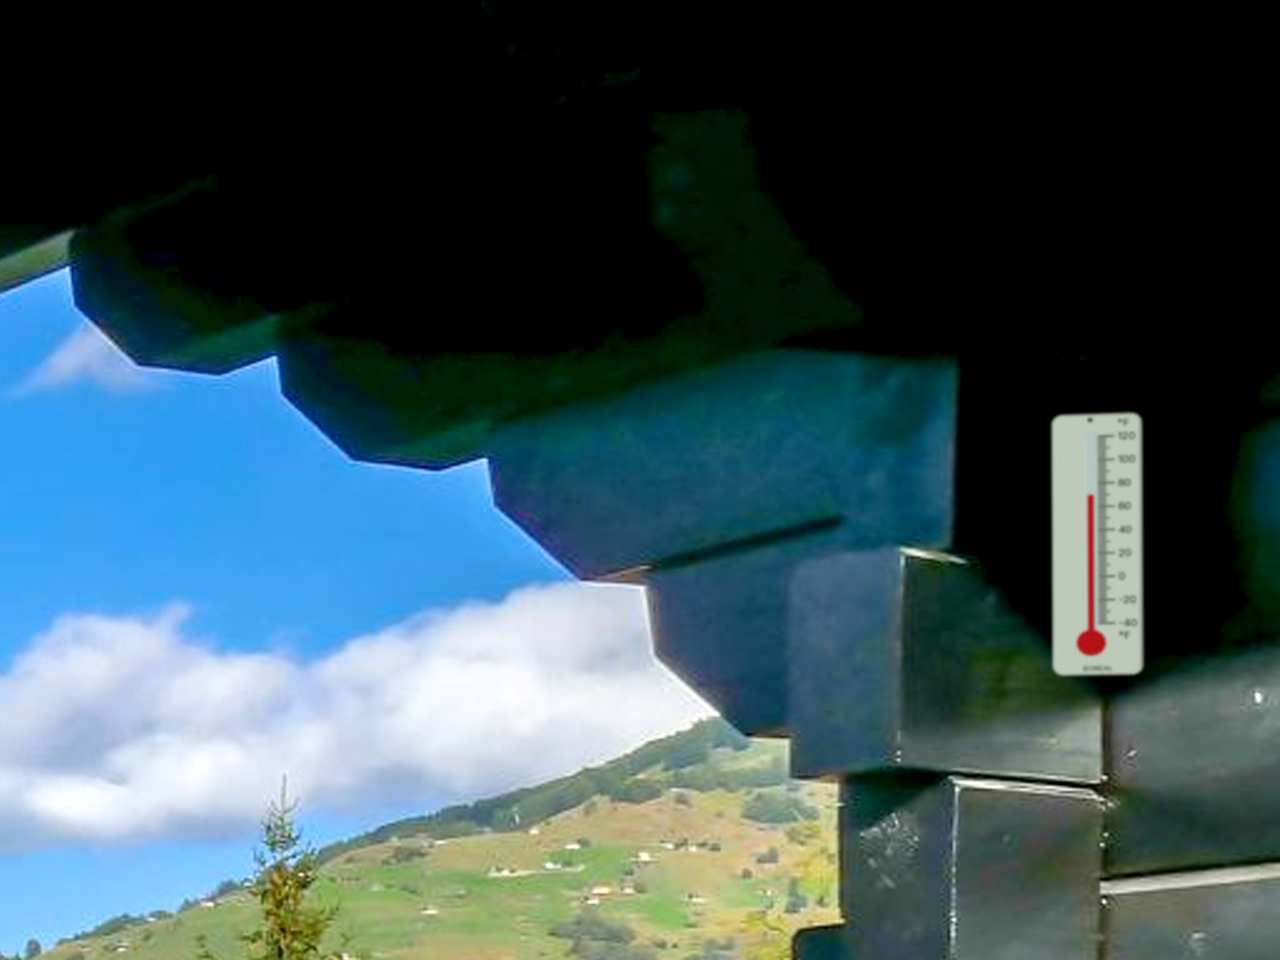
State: 70 °F
